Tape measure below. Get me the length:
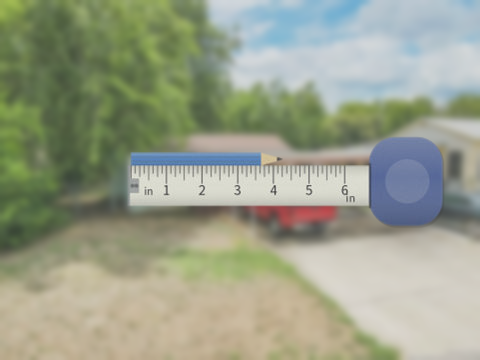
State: 4.25 in
